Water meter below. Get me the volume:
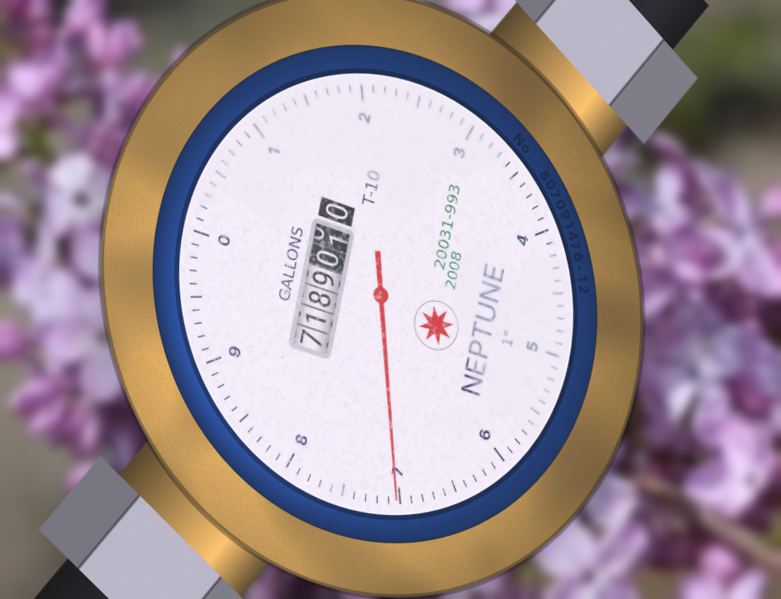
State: 7189007.0 gal
